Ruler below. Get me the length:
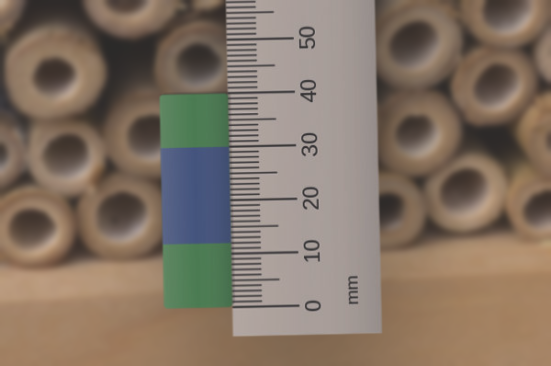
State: 40 mm
